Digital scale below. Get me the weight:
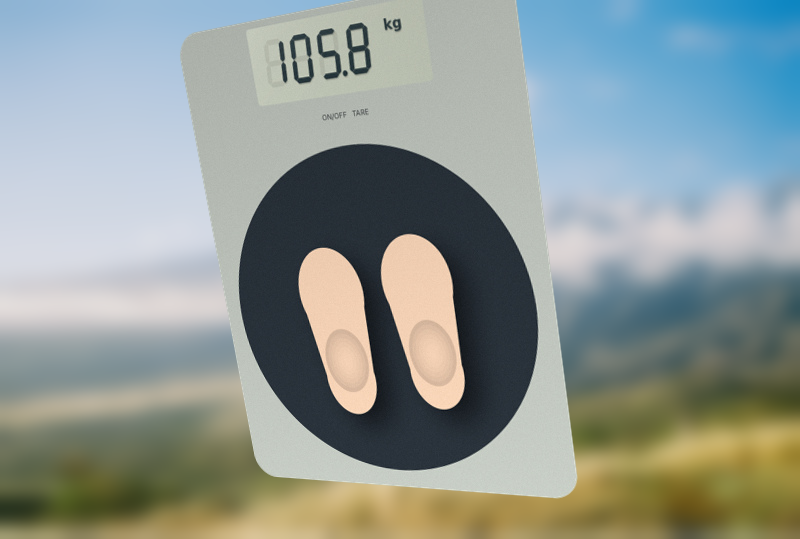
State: 105.8 kg
